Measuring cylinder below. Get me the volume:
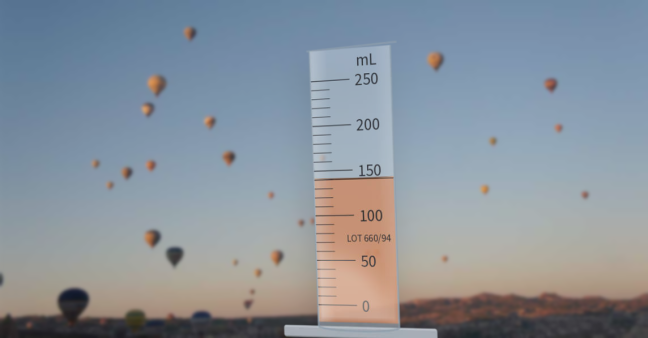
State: 140 mL
